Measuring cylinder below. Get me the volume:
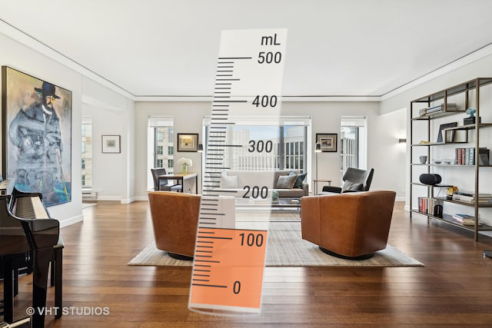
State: 120 mL
